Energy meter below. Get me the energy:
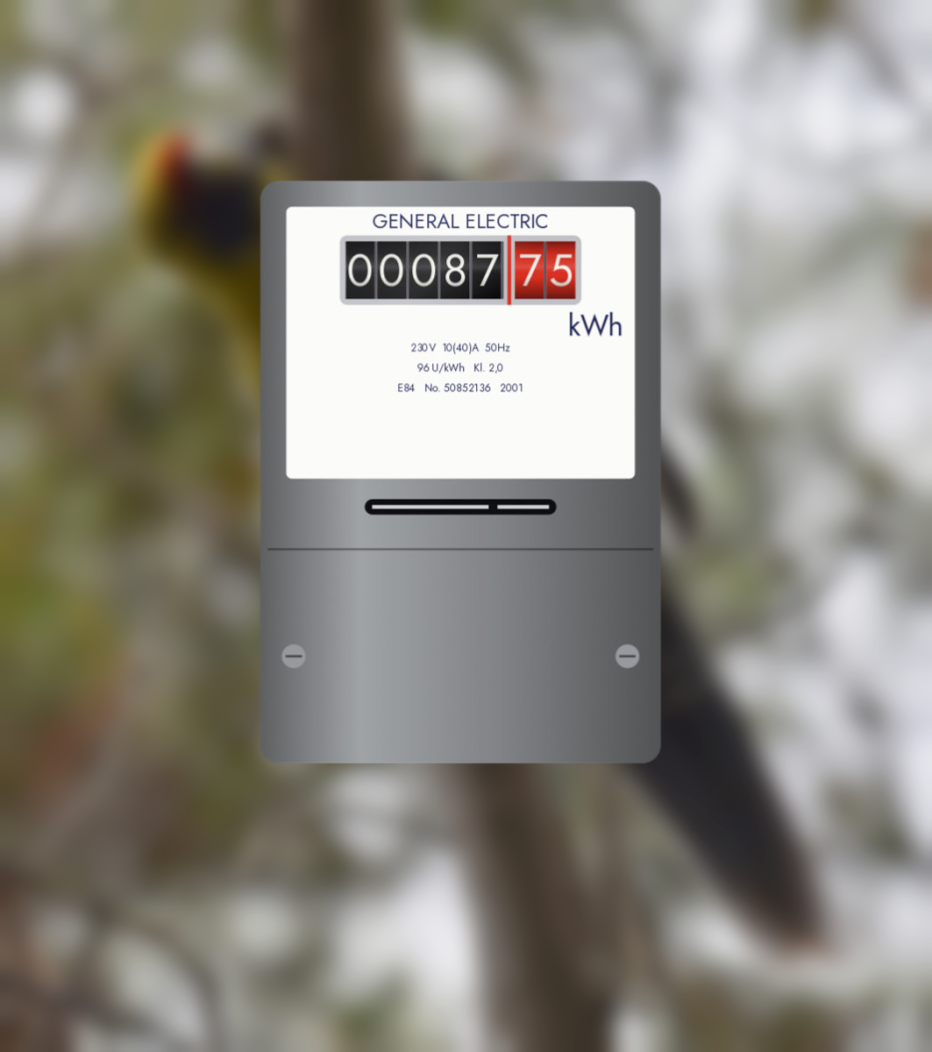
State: 87.75 kWh
